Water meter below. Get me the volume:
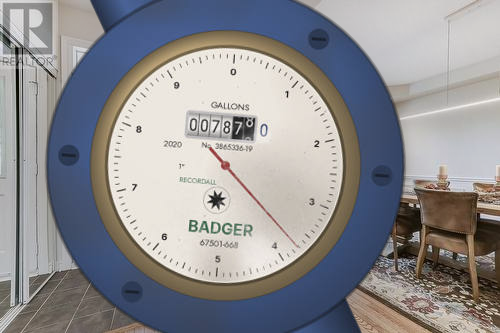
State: 78783.7 gal
